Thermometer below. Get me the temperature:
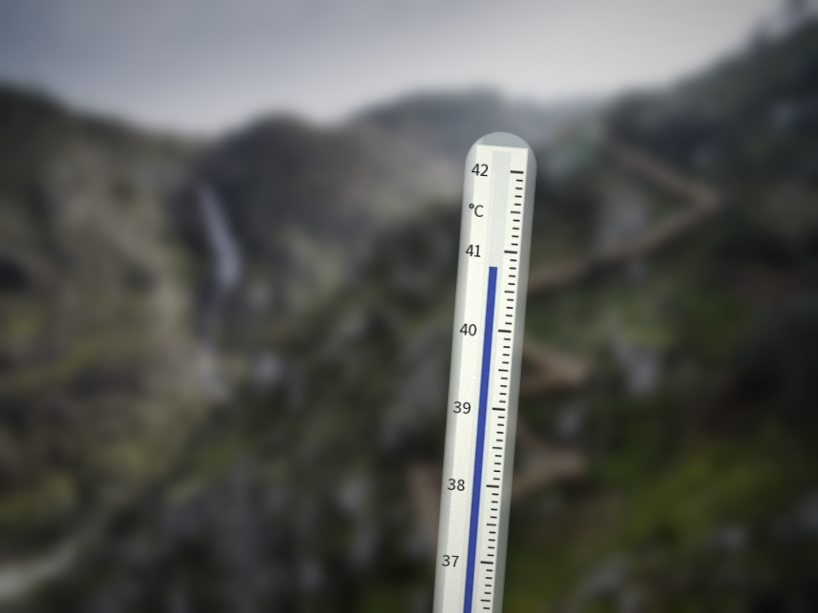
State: 40.8 °C
